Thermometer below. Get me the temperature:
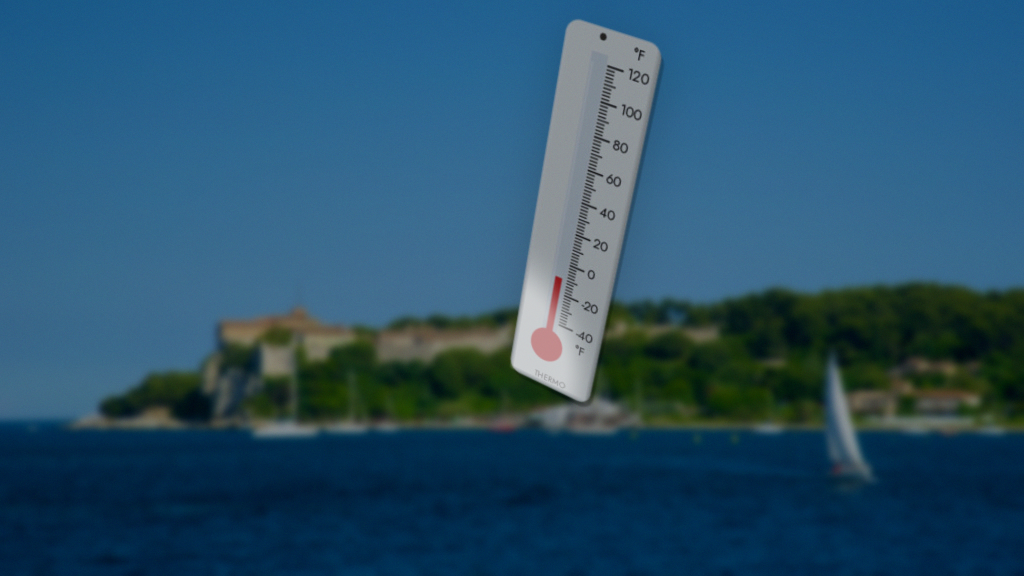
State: -10 °F
